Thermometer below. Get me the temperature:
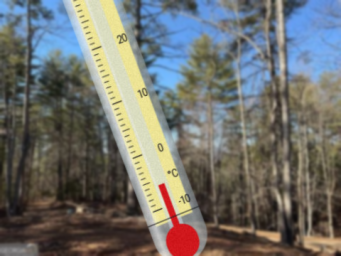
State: -6 °C
